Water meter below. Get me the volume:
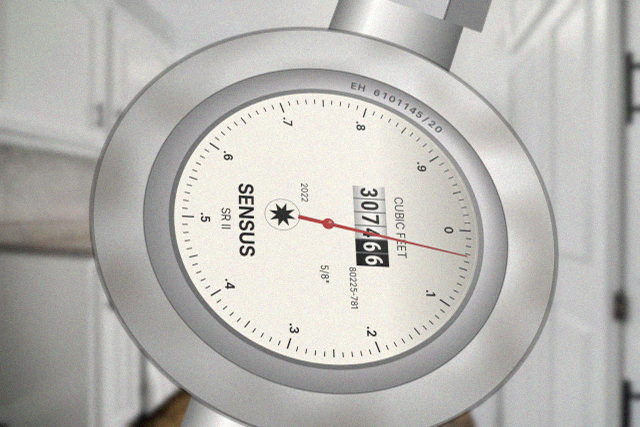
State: 307466.03 ft³
